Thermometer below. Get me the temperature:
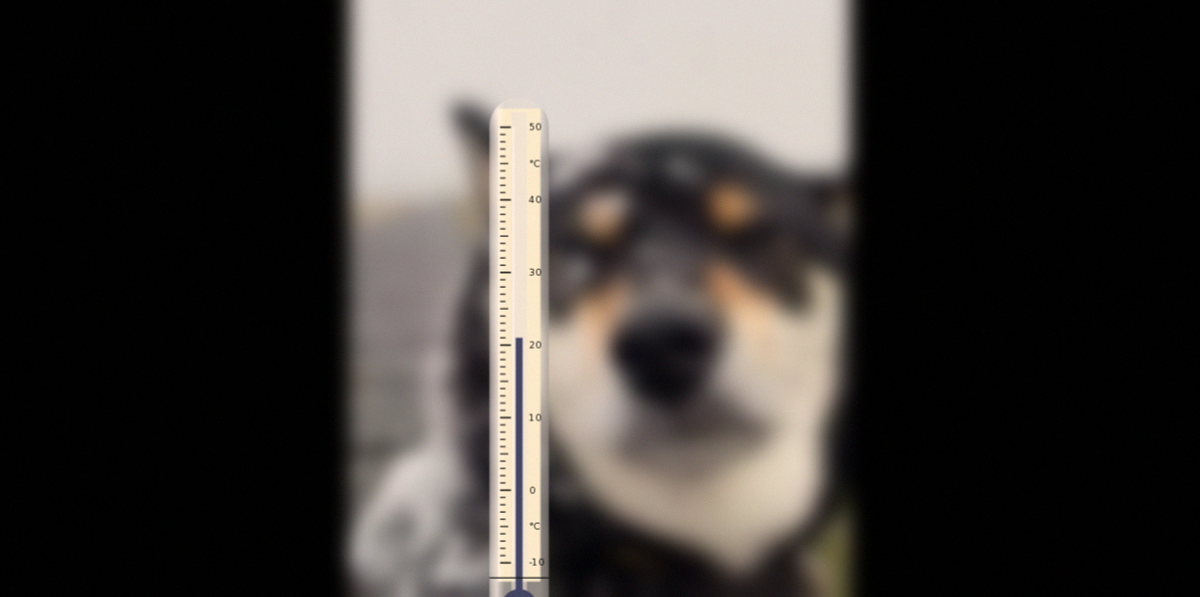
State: 21 °C
